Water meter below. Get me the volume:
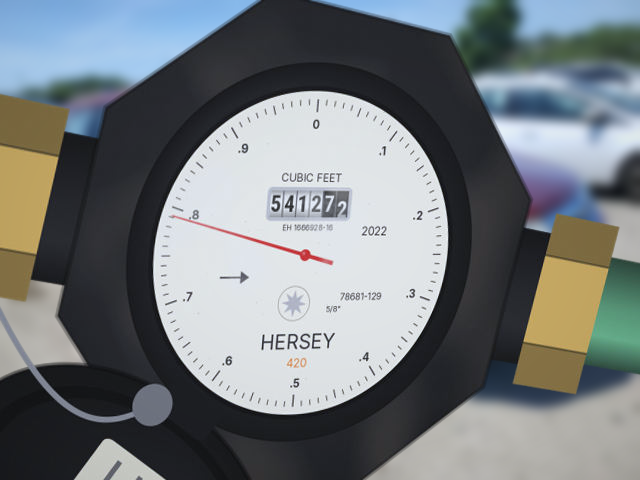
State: 541271.79 ft³
